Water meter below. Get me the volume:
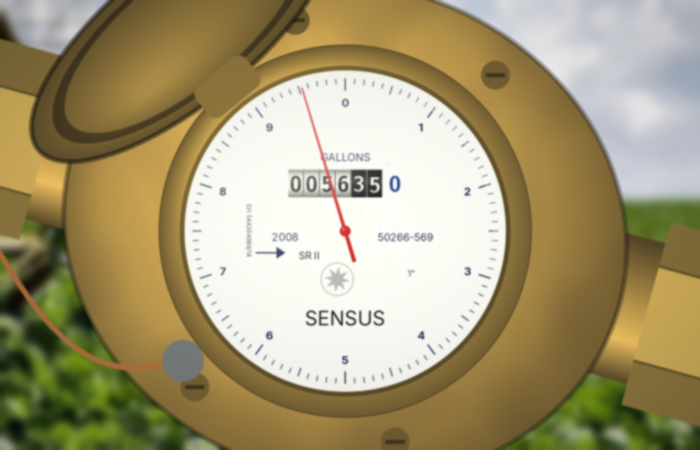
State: 56349.5 gal
